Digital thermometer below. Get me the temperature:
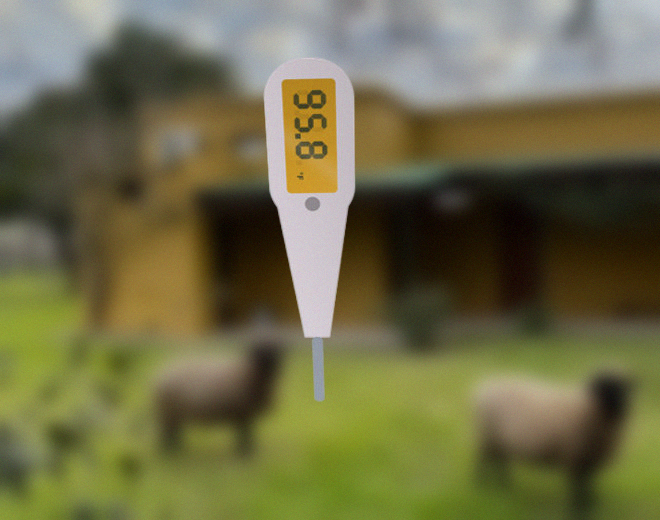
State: 95.8 °F
